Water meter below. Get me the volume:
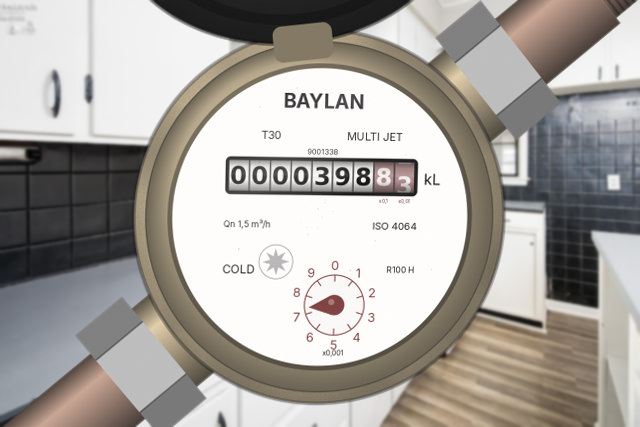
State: 398.827 kL
